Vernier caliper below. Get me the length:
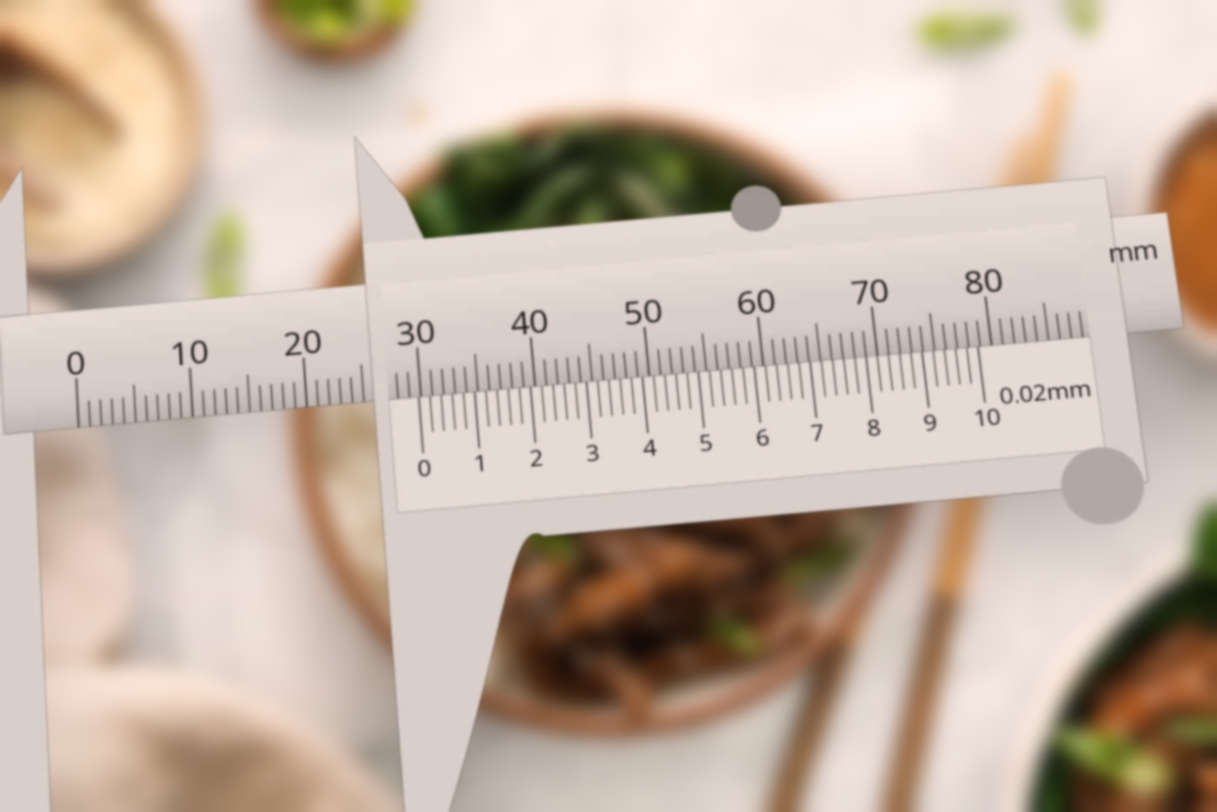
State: 29.8 mm
